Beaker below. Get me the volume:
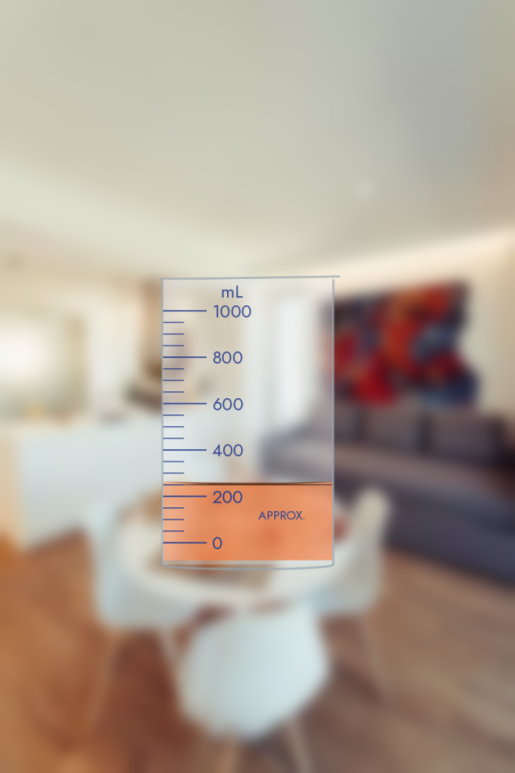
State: 250 mL
